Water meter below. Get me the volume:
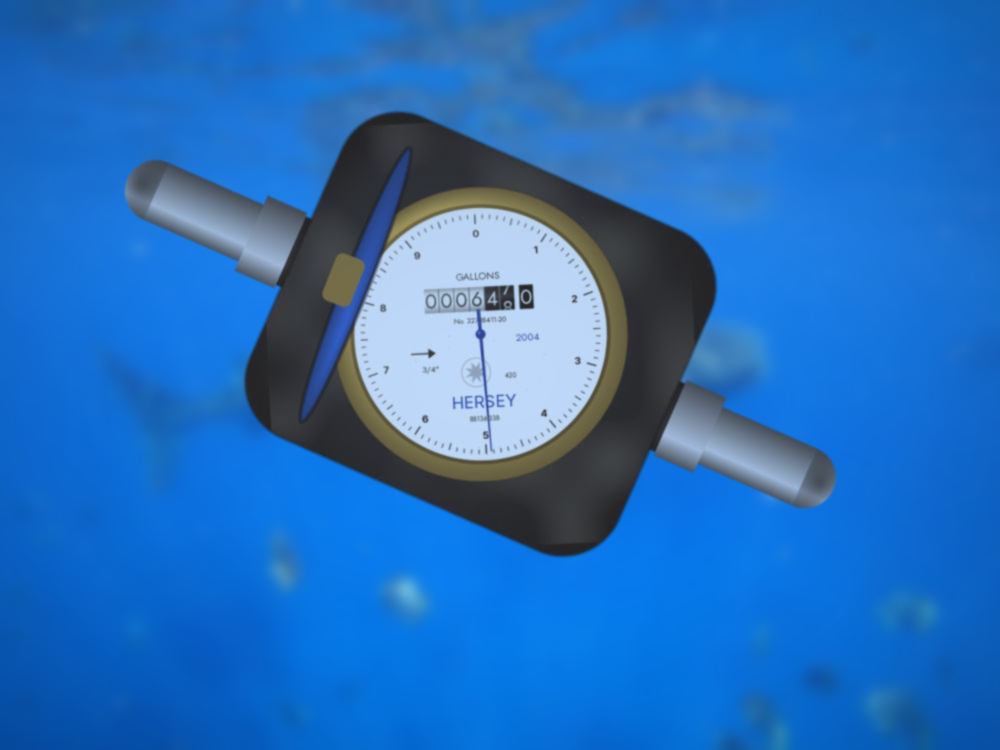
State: 6474.9 gal
